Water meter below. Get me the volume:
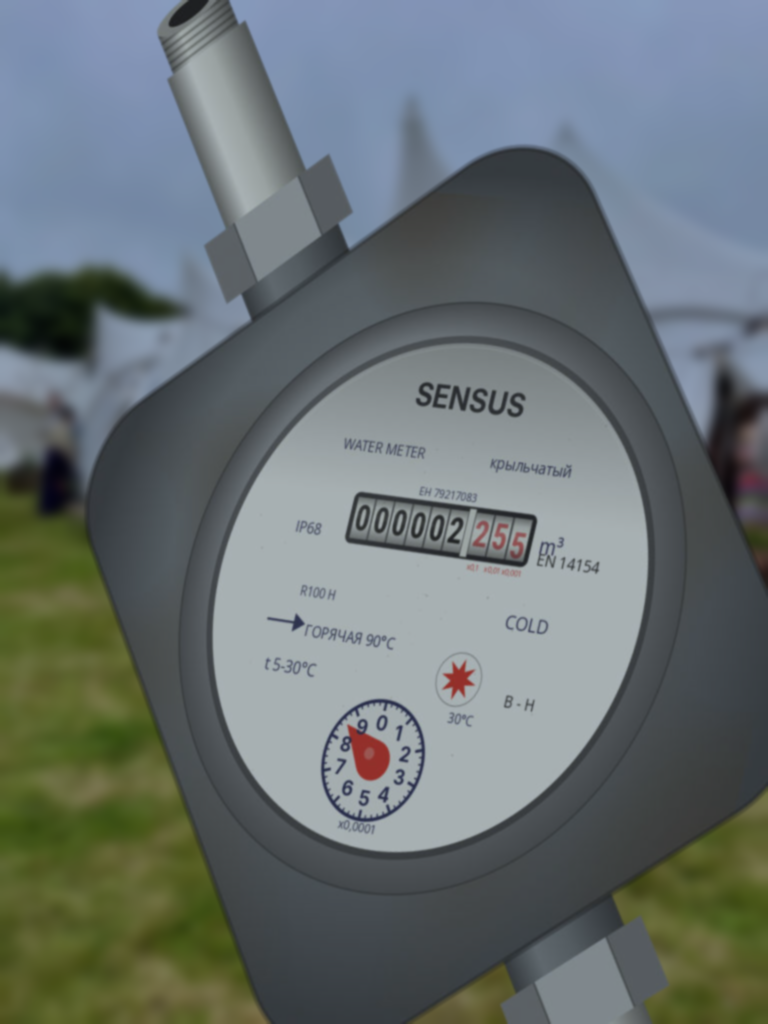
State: 2.2548 m³
